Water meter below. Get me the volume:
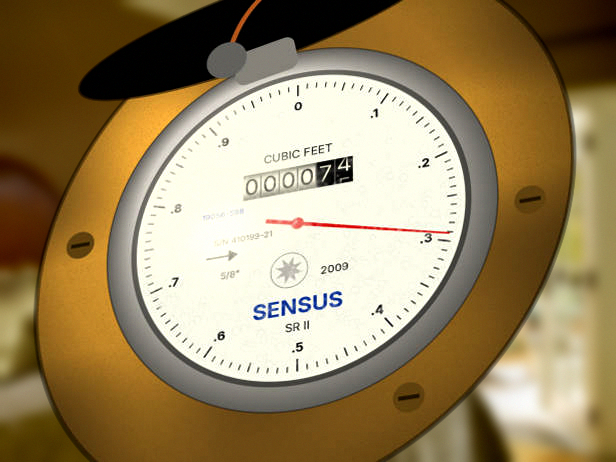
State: 74.29 ft³
